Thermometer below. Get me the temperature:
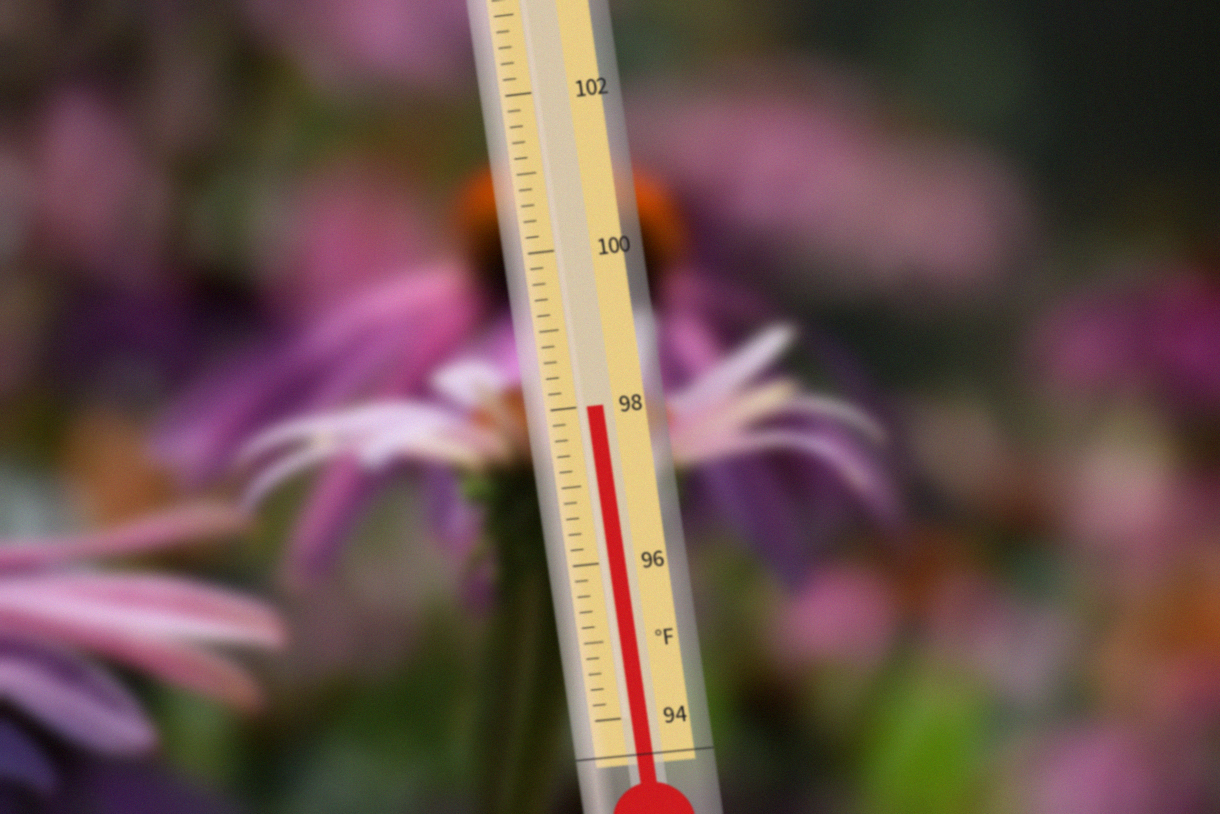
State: 98 °F
